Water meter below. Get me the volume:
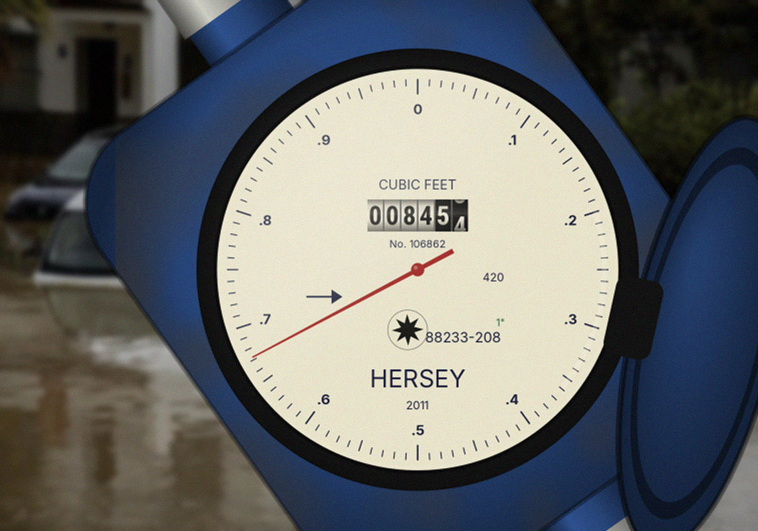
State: 8453.67 ft³
